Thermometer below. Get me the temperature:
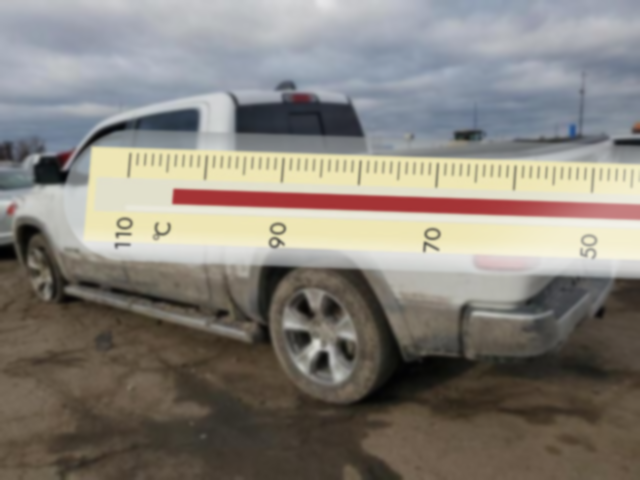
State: 104 °C
